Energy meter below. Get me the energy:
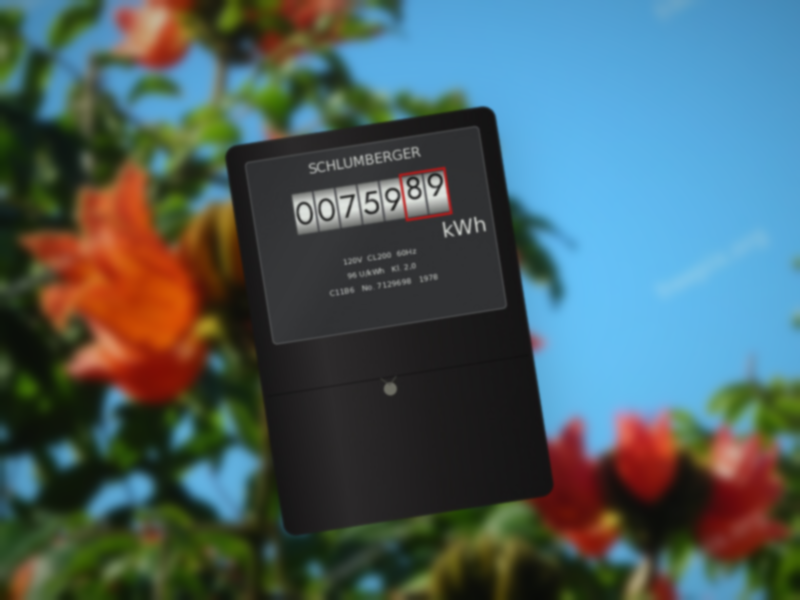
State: 759.89 kWh
